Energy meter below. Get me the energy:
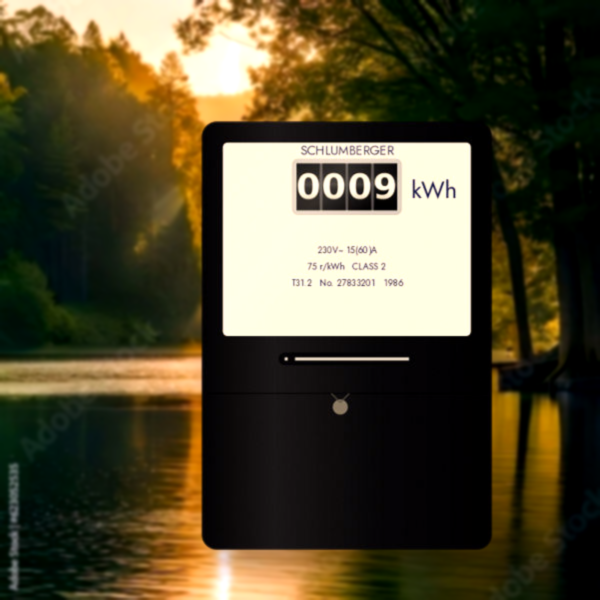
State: 9 kWh
